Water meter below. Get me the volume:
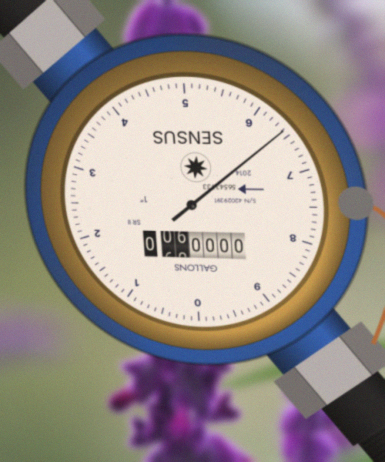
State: 896.4 gal
